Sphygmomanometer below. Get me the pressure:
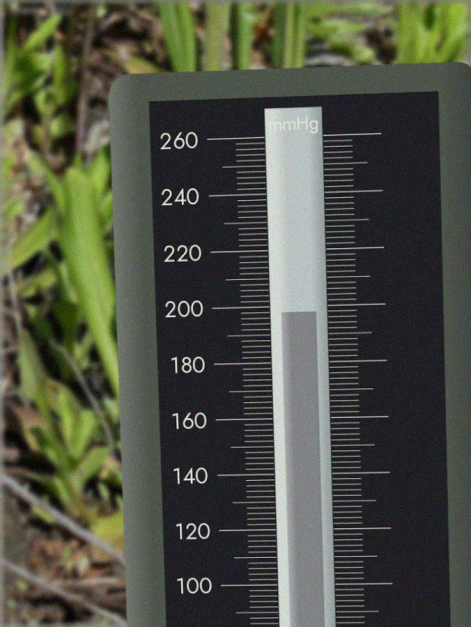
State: 198 mmHg
